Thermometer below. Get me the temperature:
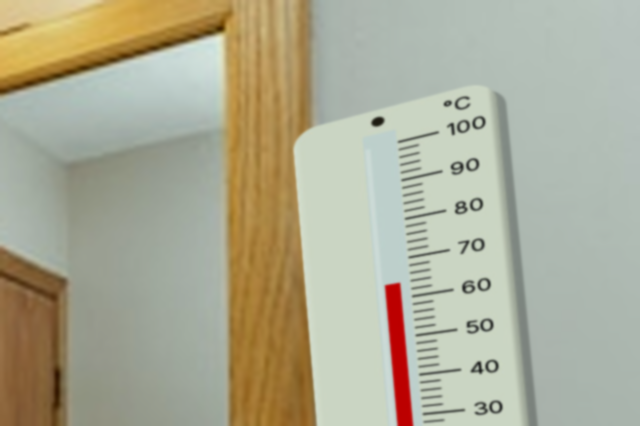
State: 64 °C
